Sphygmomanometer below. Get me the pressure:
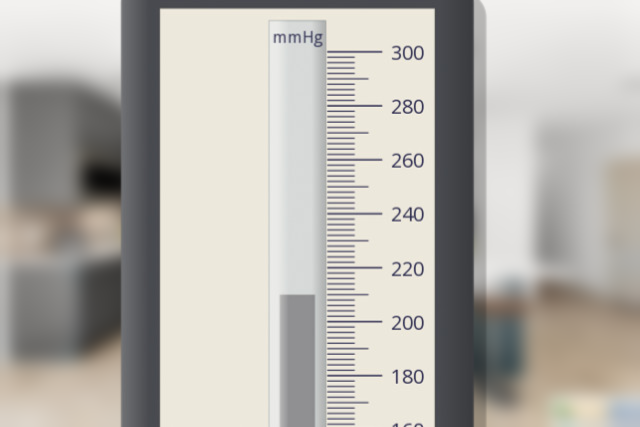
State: 210 mmHg
